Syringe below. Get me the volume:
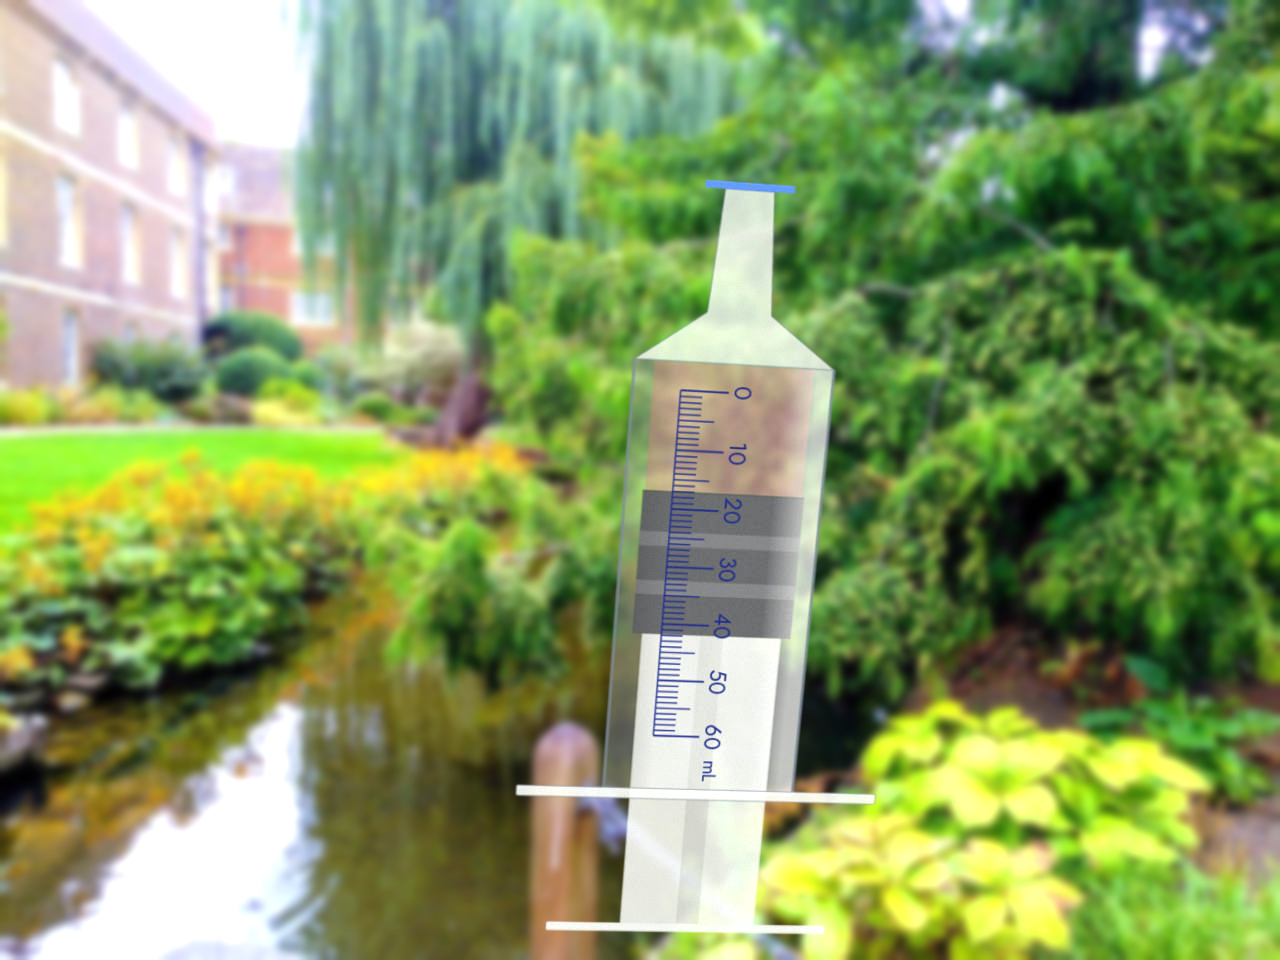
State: 17 mL
